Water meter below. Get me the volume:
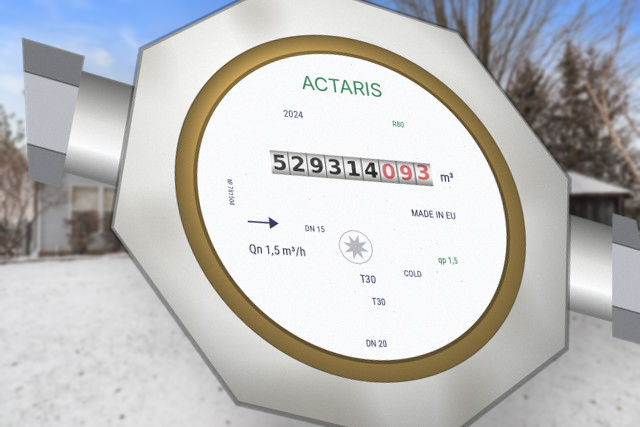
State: 529314.093 m³
